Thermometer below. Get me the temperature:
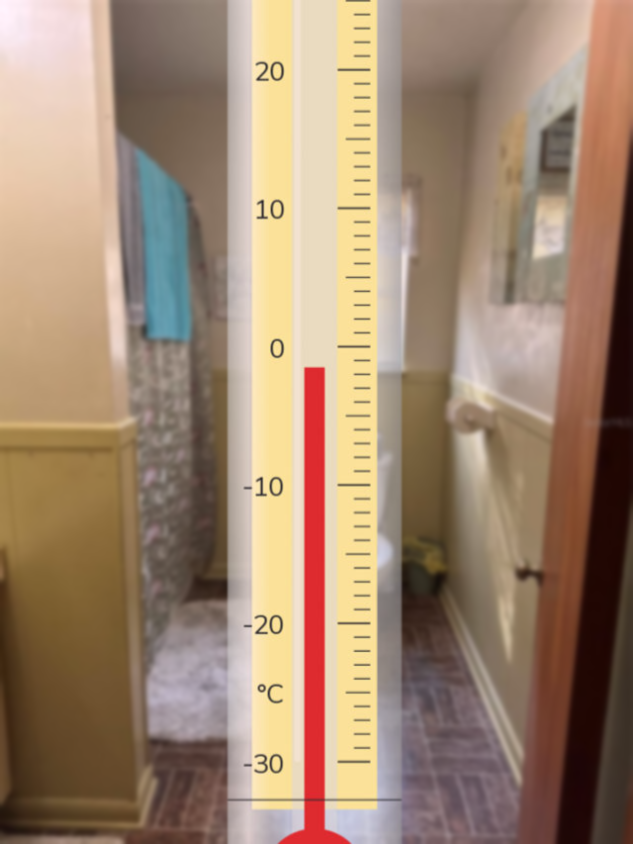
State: -1.5 °C
